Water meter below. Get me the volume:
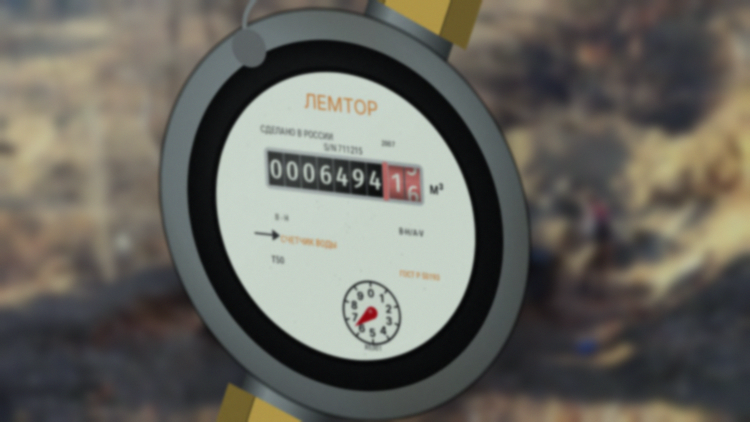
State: 6494.156 m³
